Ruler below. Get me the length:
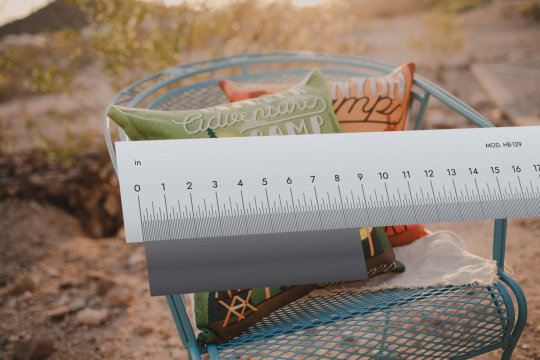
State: 8.5 in
